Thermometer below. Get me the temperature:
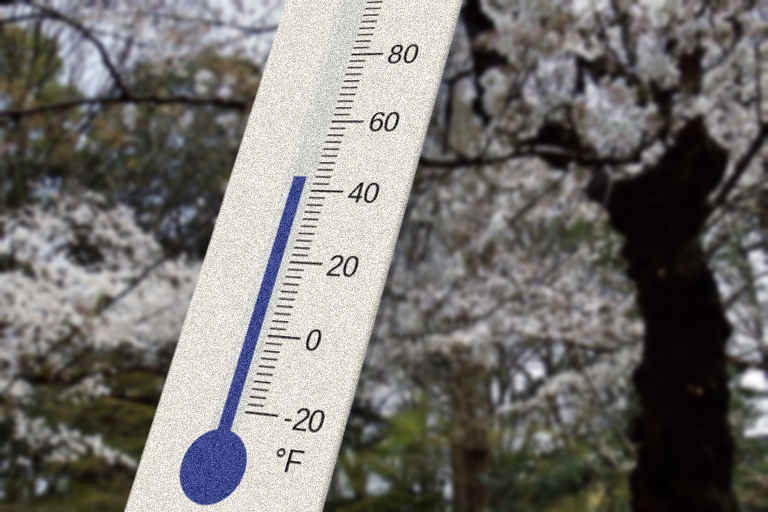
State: 44 °F
